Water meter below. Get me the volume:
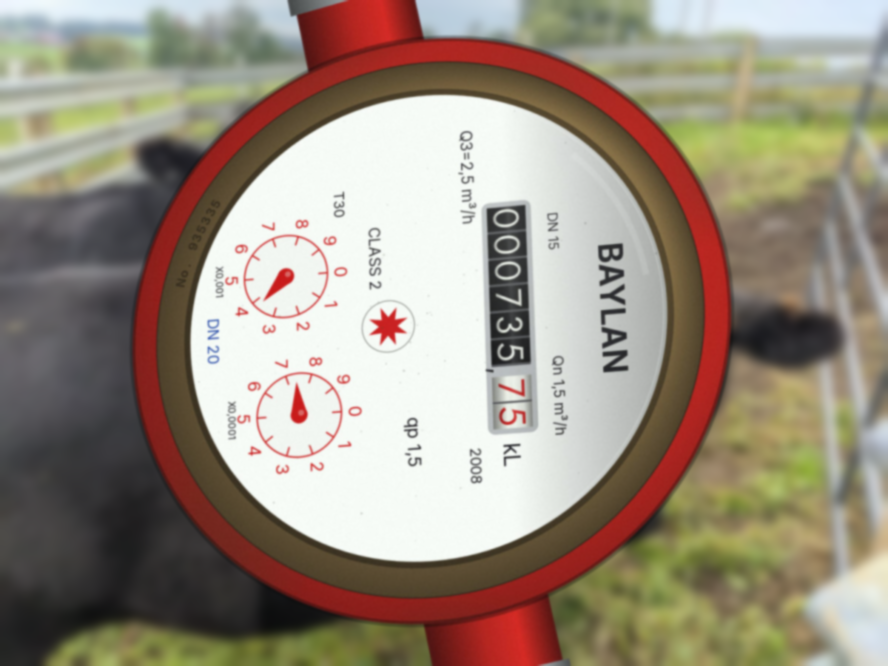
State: 735.7537 kL
